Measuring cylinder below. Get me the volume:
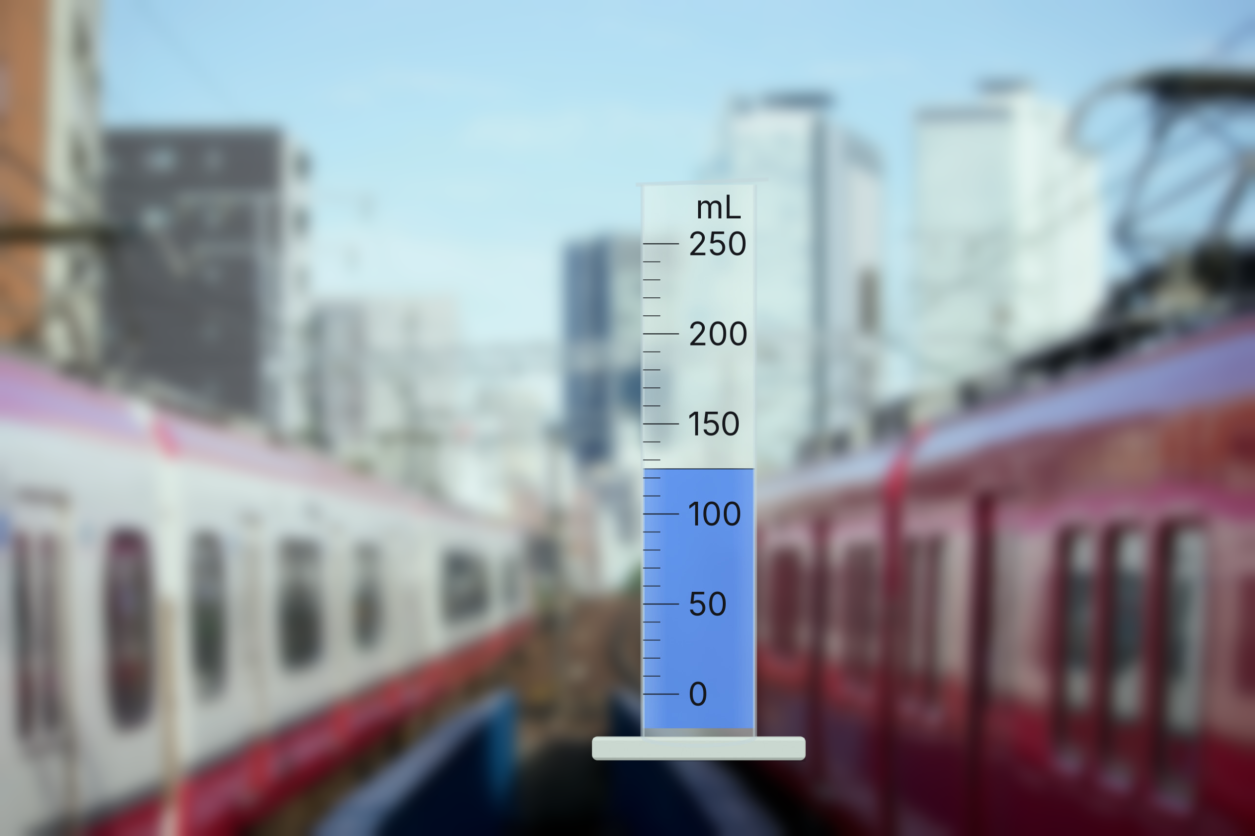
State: 125 mL
